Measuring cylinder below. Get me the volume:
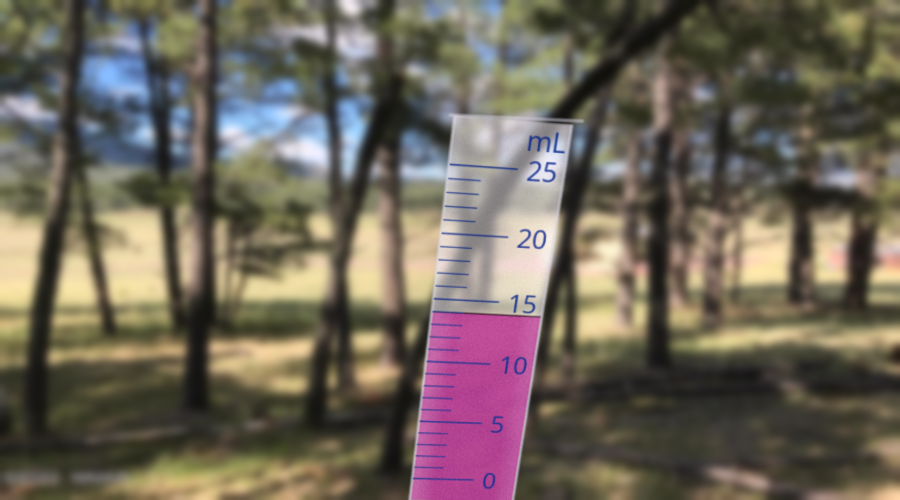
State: 14 mL
